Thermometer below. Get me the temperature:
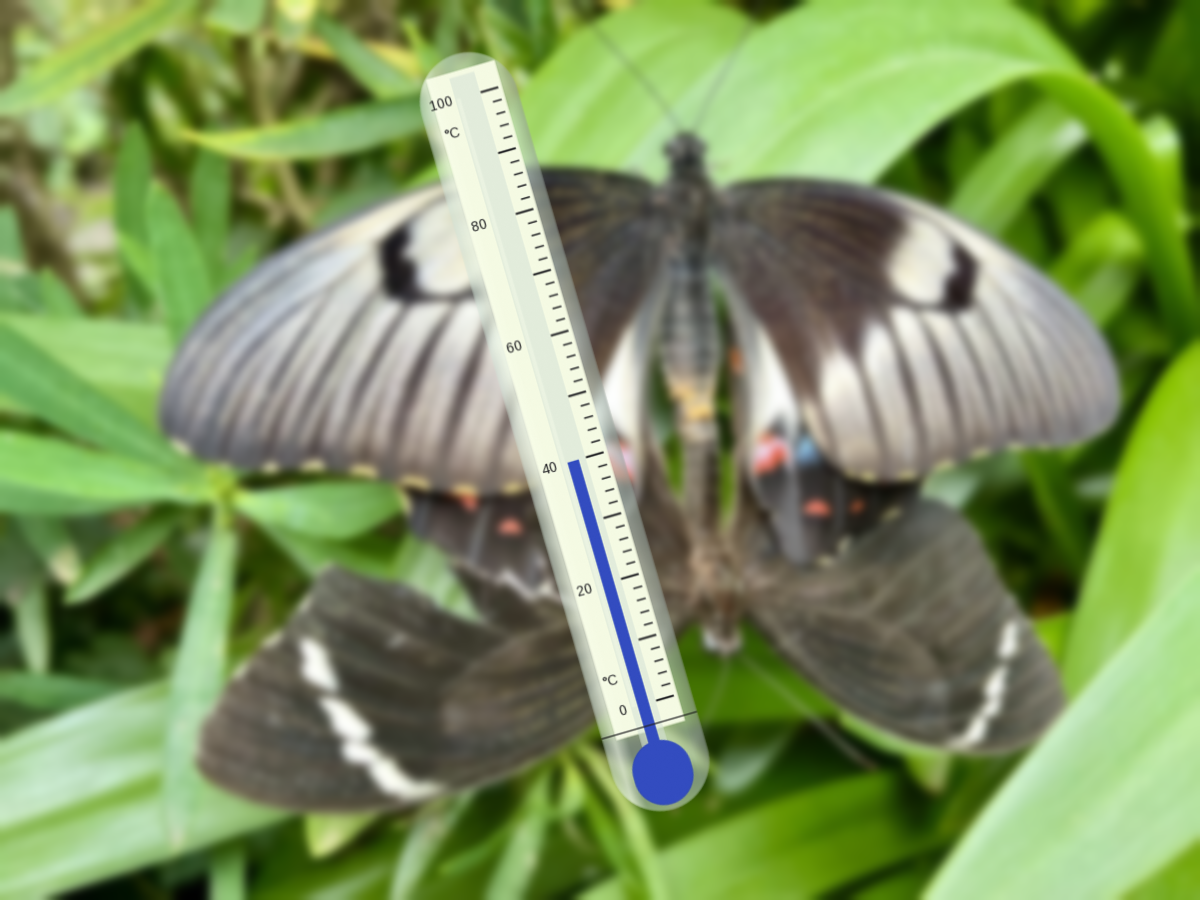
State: 40 °C
